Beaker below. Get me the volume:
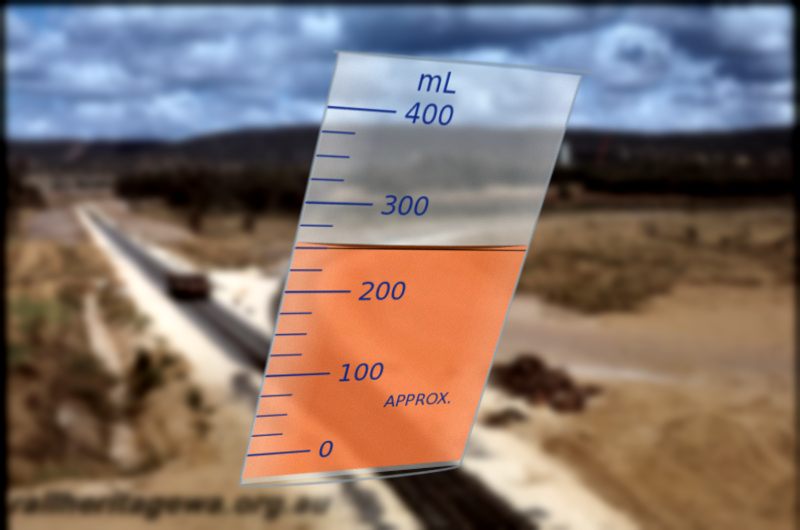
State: 250 mL
